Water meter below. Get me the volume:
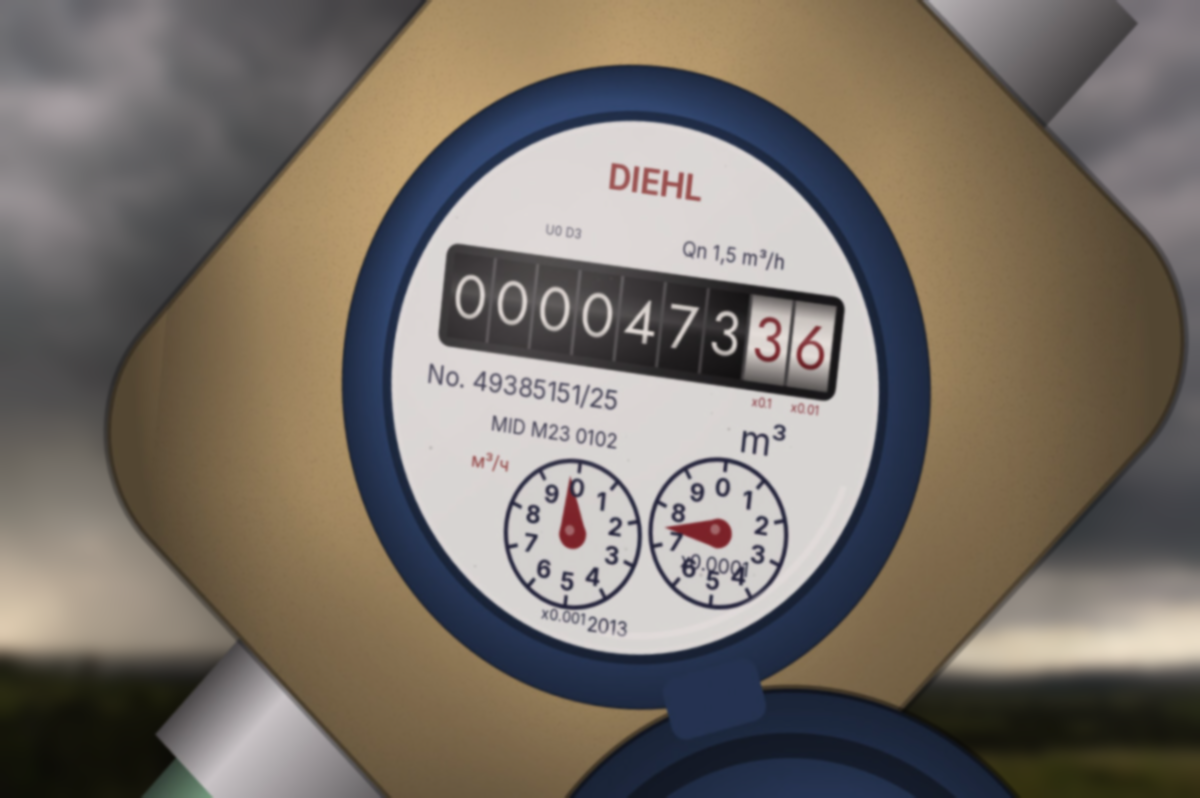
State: 473.3597 m³
